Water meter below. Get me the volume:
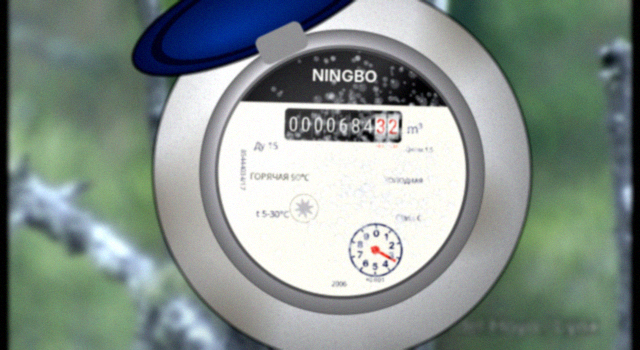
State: 684.323 m³
